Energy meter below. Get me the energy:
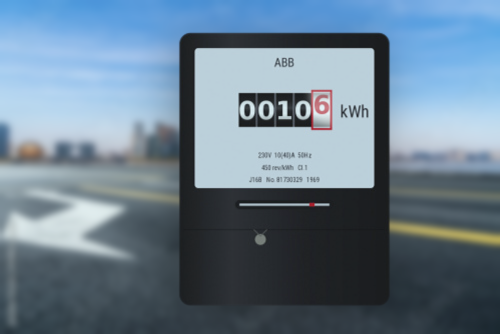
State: 10.6 kWh
